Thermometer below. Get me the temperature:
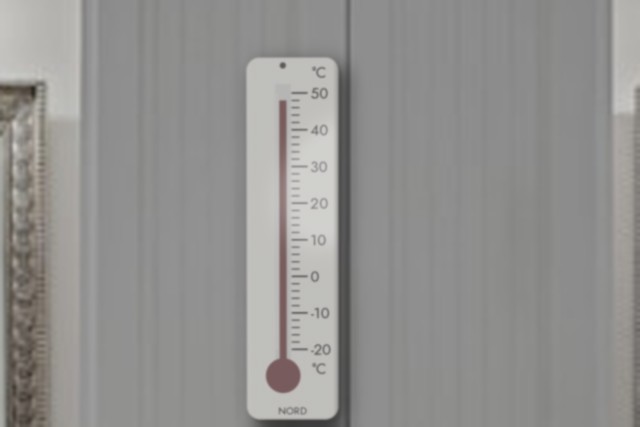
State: 48 °C
